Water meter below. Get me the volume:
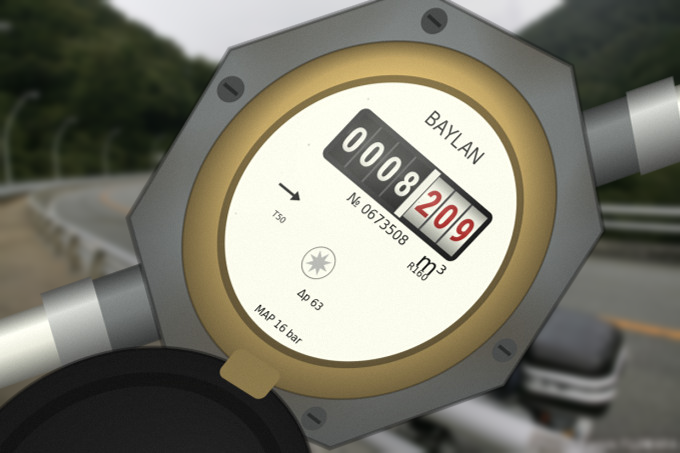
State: 8.209 m³
